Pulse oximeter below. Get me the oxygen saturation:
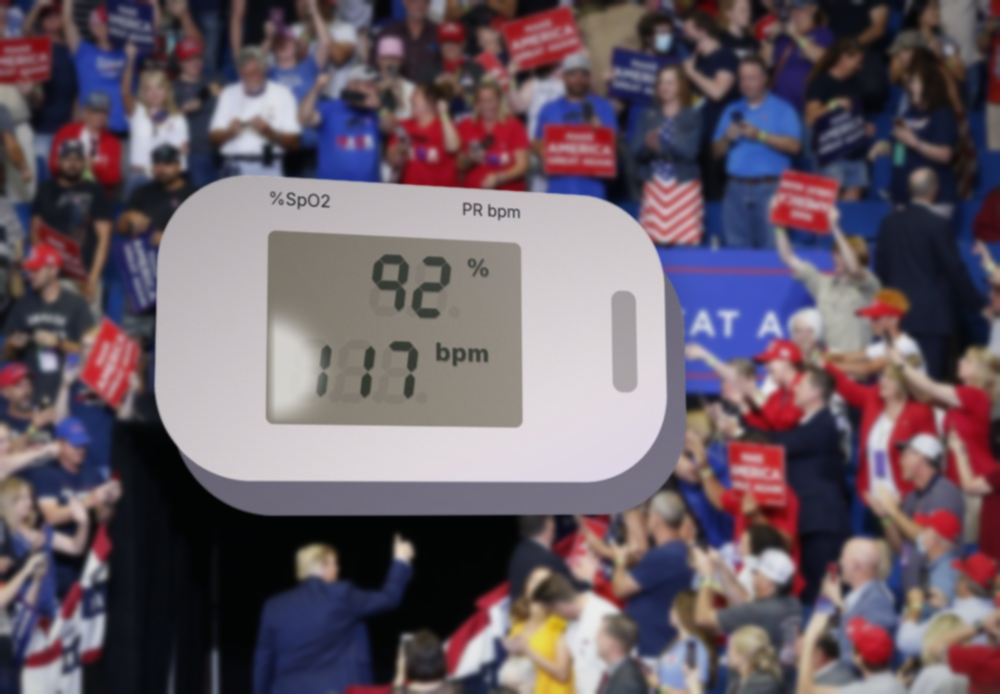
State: 92 %
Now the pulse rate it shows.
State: 117 bpm
